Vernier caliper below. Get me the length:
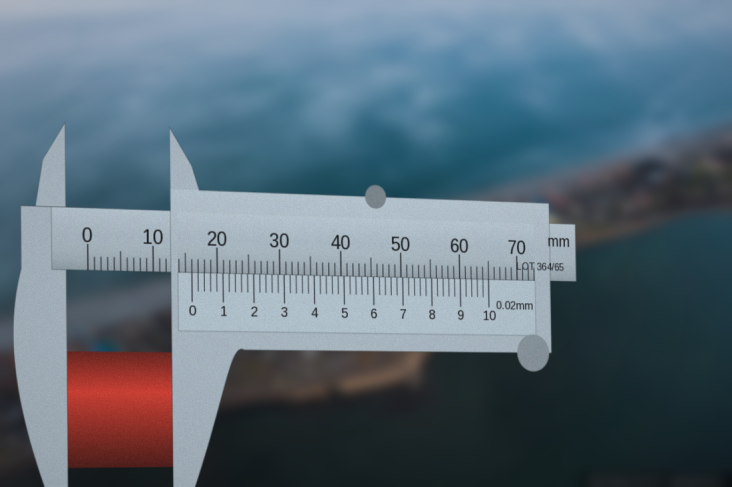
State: 16.0 mm
